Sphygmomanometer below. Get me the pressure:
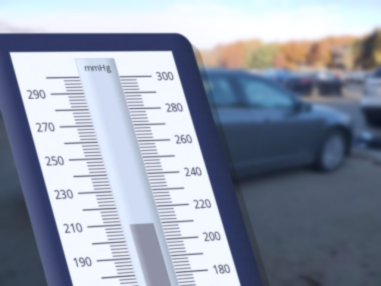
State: 210 mmHg
